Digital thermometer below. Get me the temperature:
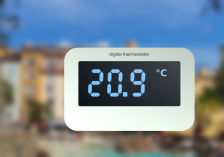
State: 20.9 °C
